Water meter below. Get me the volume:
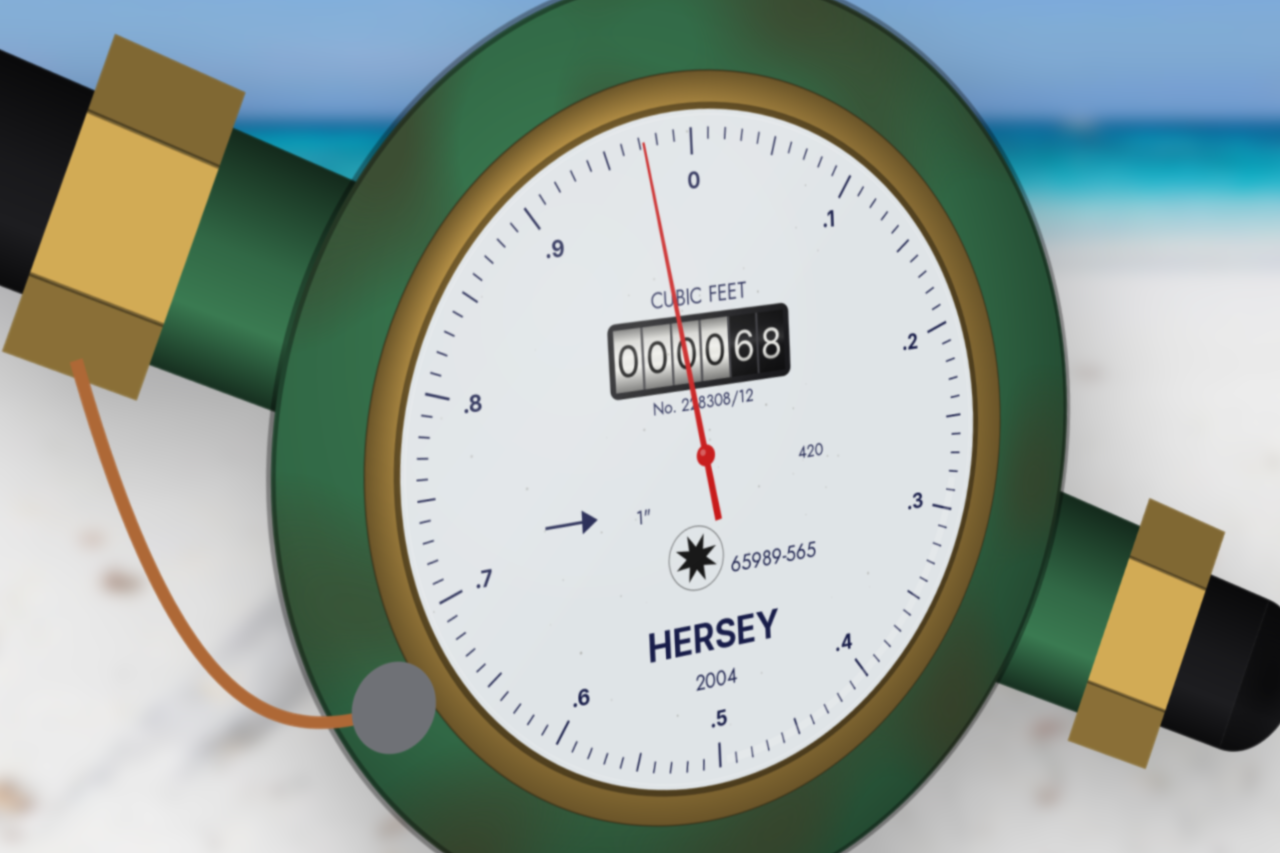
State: 67.97 ft³
